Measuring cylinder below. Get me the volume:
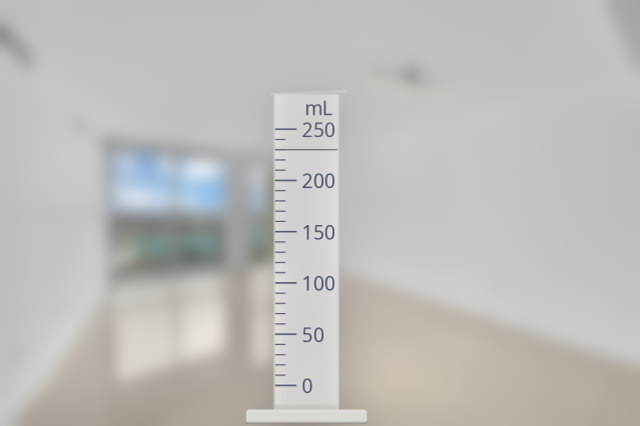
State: 230 mL
